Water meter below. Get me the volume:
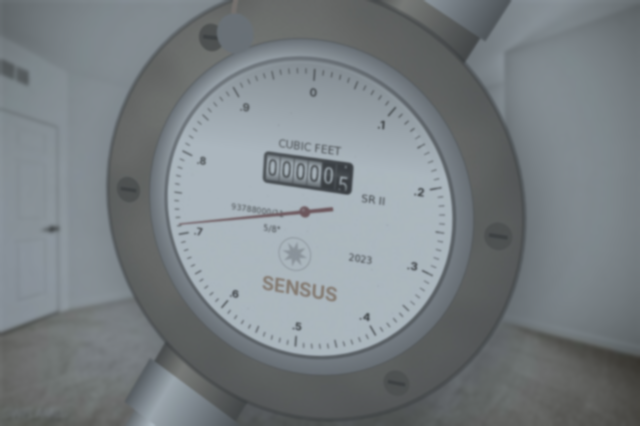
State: 4.71 ft³
